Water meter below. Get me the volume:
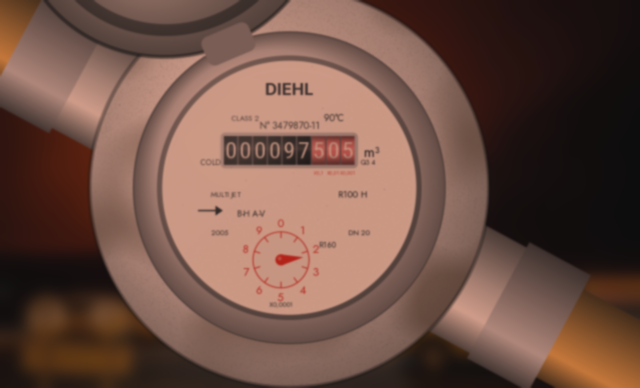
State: 97.5052 m³
